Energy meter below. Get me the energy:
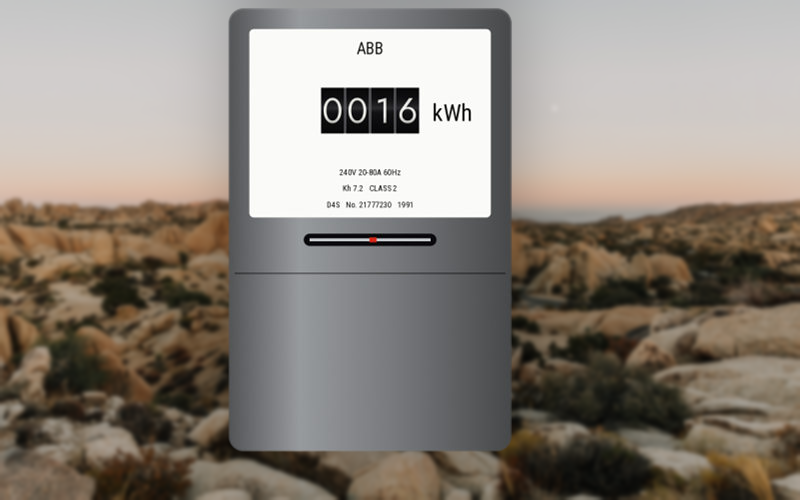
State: 16 kWh
